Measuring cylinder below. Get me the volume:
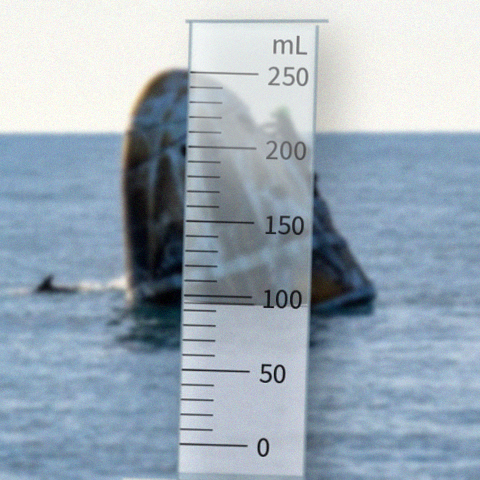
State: 95 mL
